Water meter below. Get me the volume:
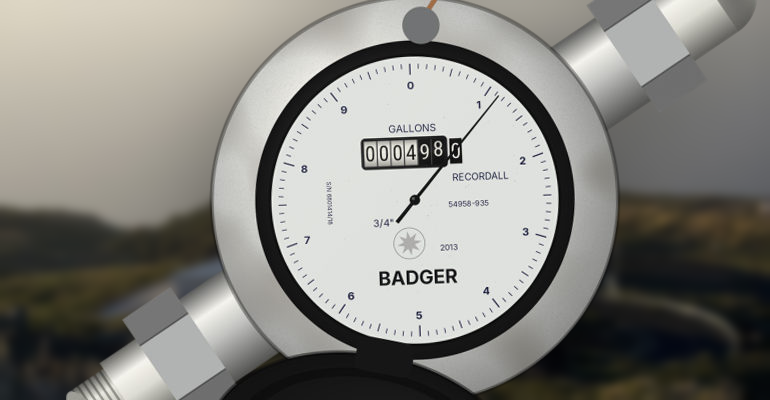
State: 4981.1 gal
